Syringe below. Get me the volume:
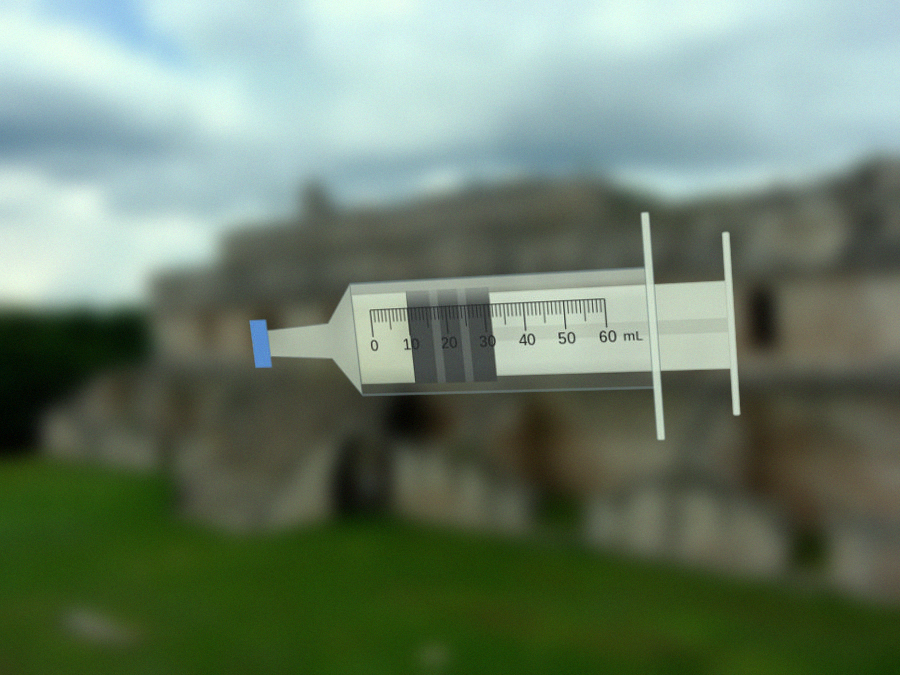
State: 10 mL
